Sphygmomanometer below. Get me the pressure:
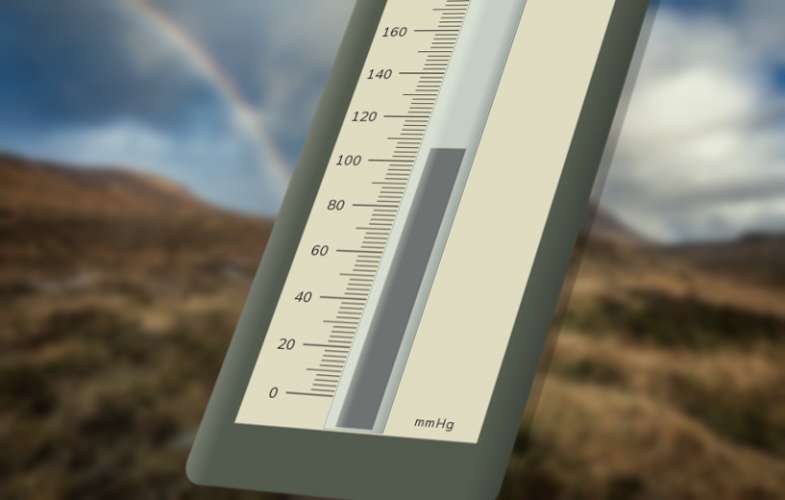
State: 106 mmHg
